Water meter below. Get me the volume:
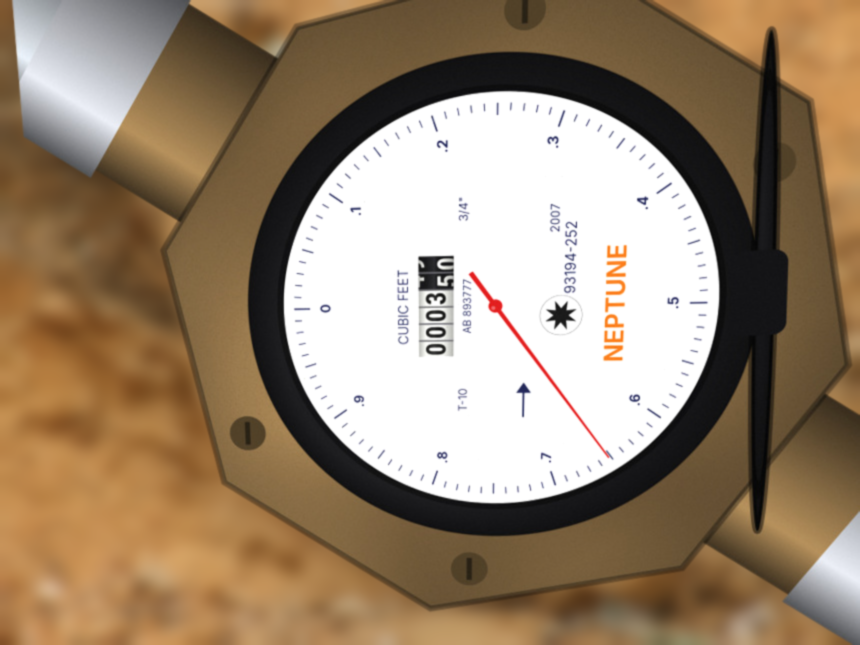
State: 349.65 ft³
